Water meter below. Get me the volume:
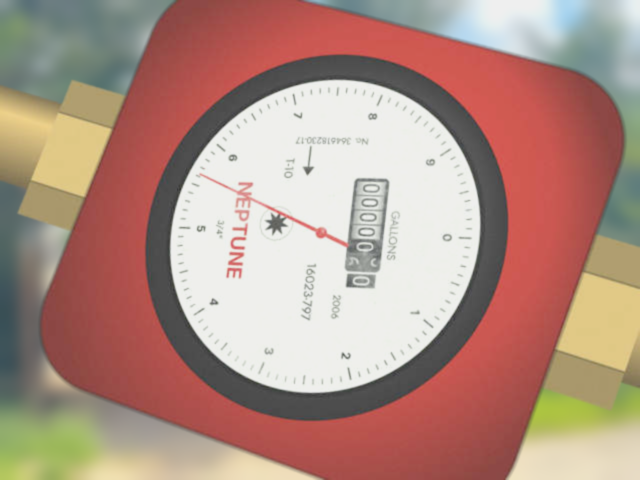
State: 55.6 gal
